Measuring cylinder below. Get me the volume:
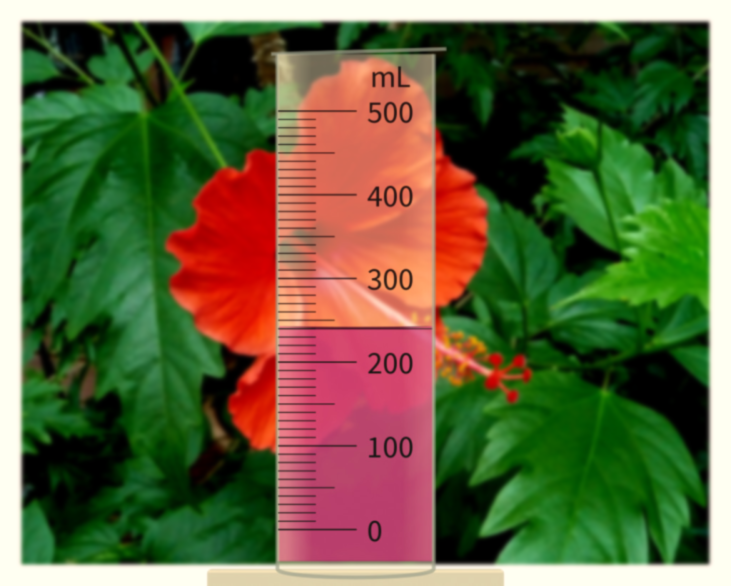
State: 240 mL
